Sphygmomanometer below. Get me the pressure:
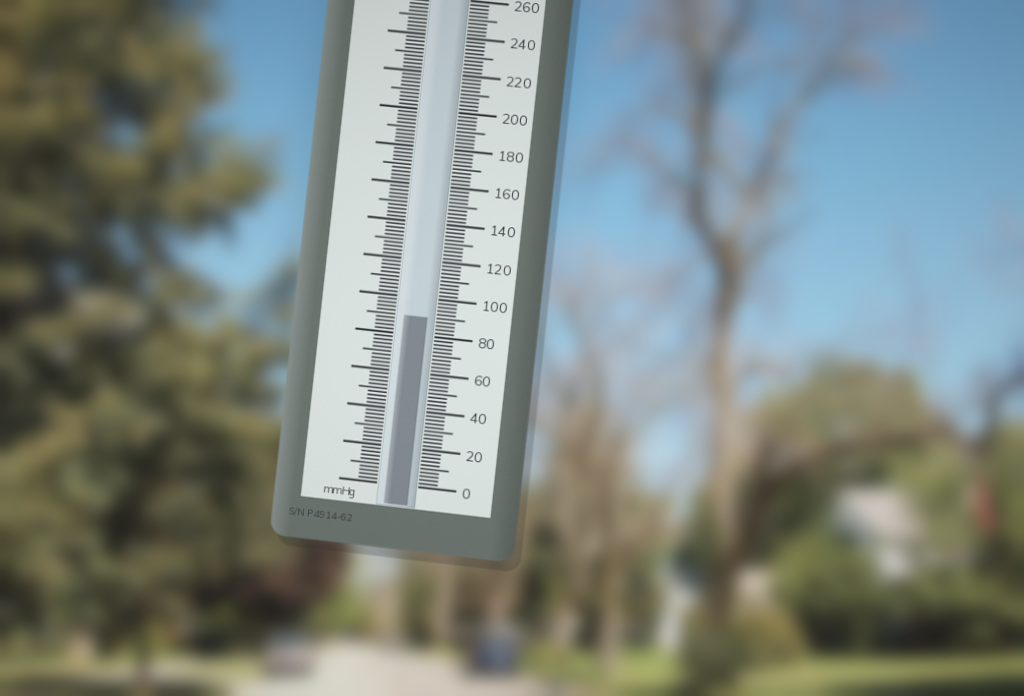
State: 90 mmHg
